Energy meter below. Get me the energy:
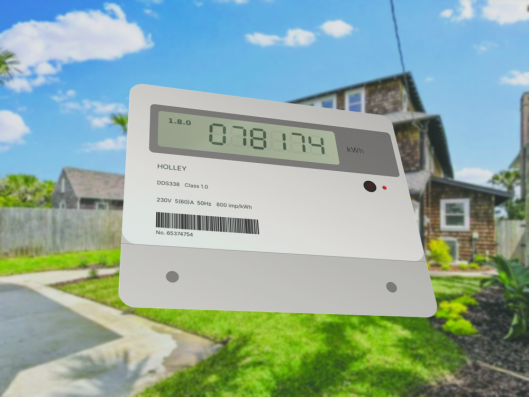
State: 78174 kWh
